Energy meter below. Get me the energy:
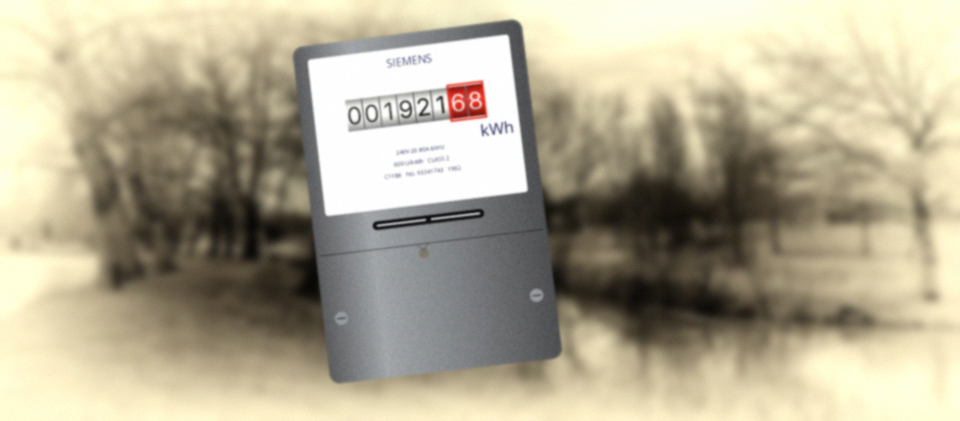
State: 1921.68 kWh
